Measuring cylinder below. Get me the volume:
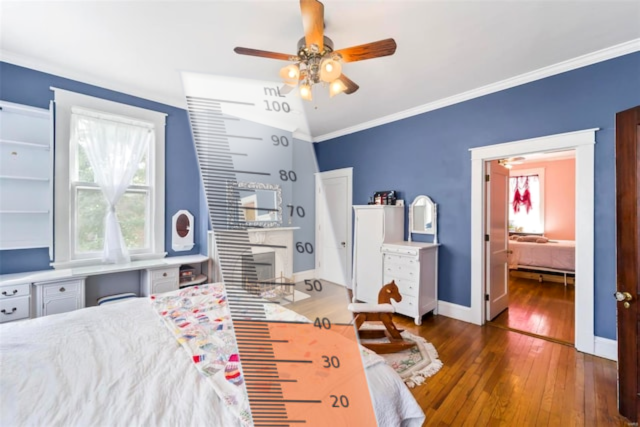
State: 40 mL
